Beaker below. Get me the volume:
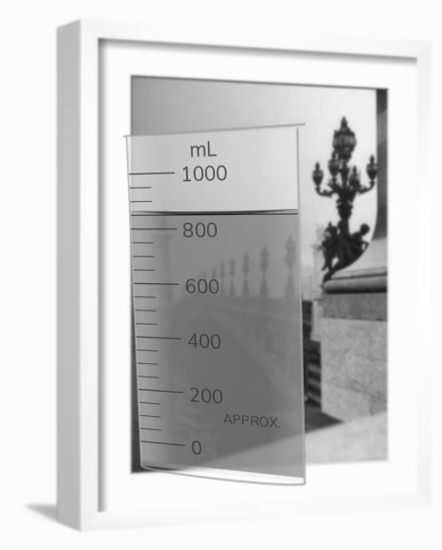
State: 850 mL
